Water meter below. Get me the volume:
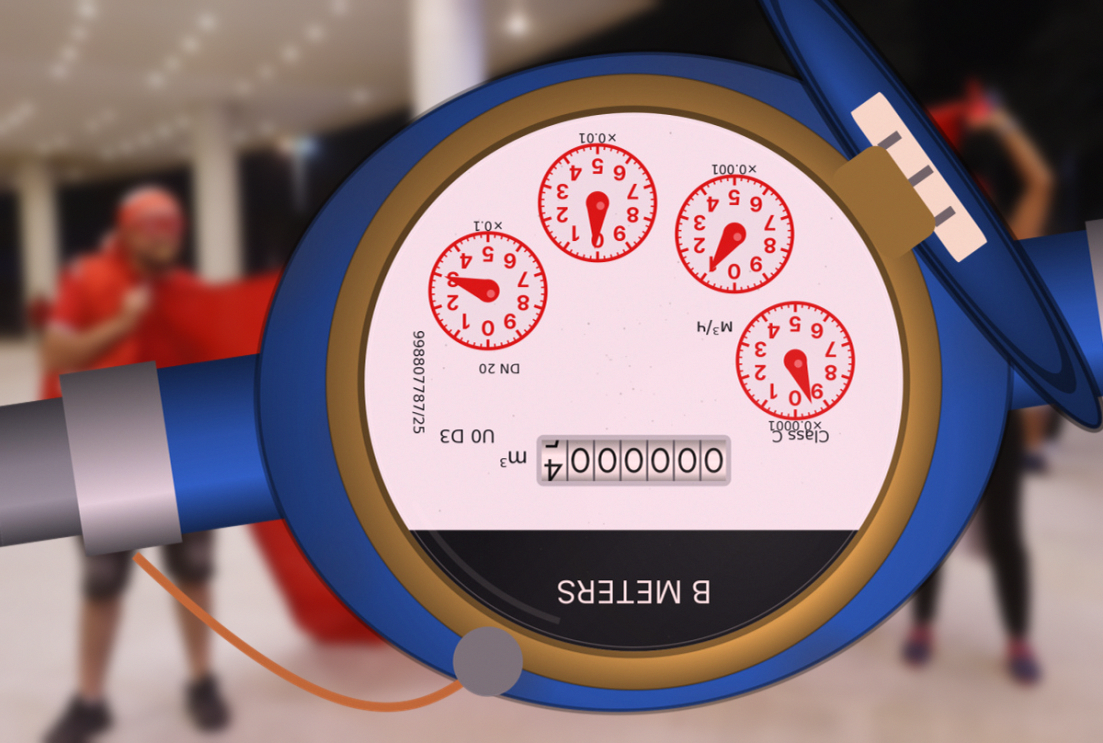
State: 4.3009 m³
